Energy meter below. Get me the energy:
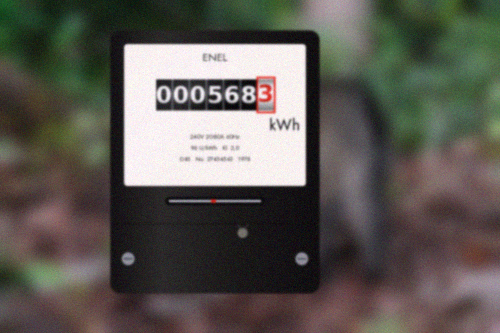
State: 568.3 kWh
